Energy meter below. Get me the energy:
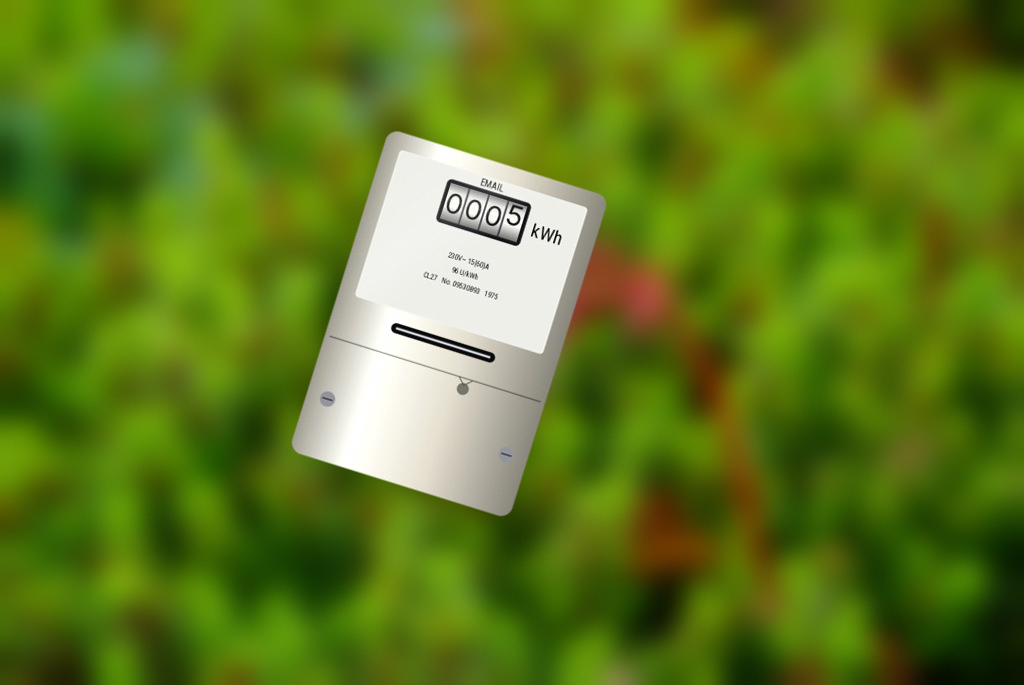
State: 5 kWh
